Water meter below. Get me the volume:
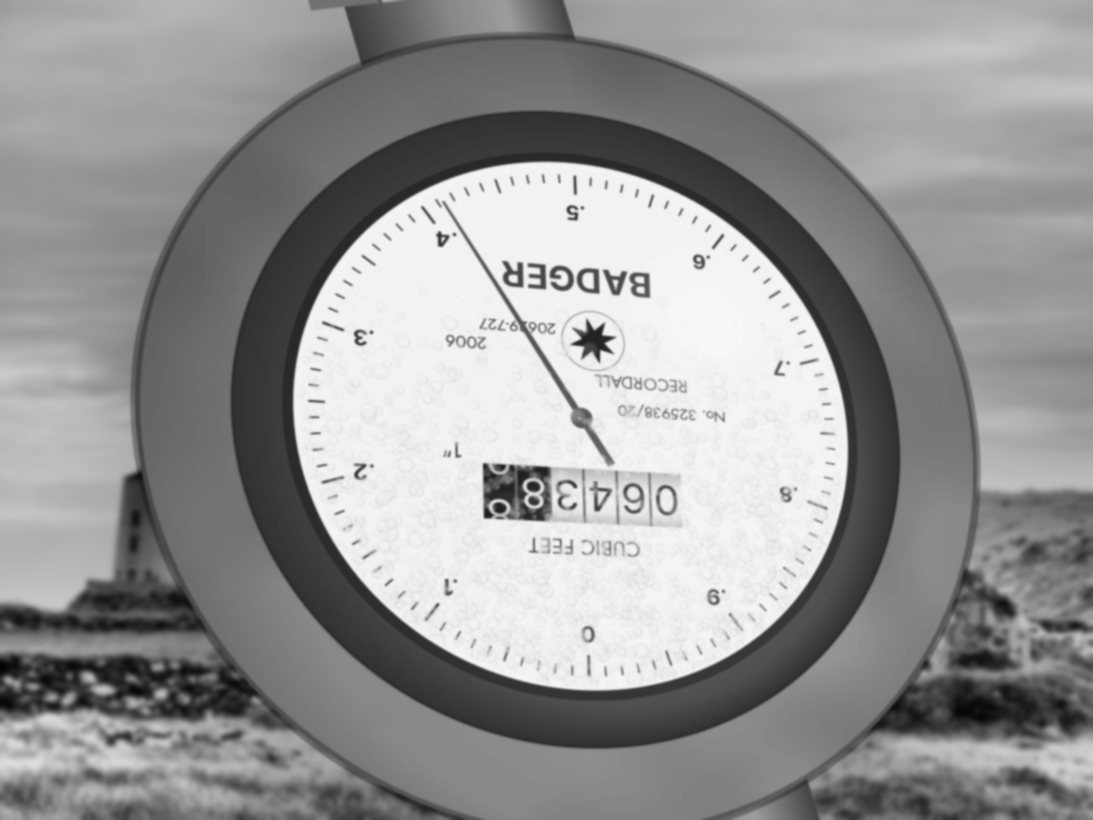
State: 64388.41 ft³
